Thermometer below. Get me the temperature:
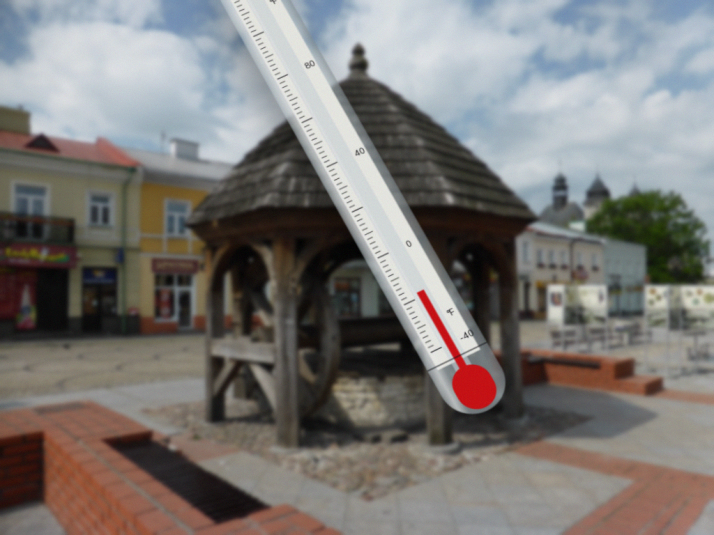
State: -18 °F
